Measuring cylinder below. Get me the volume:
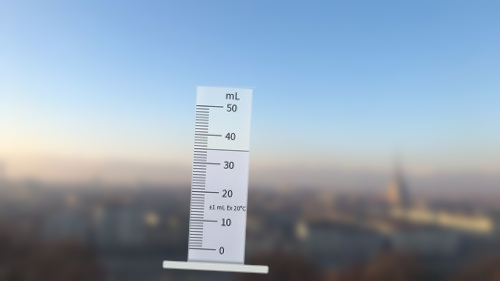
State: 35 mL
